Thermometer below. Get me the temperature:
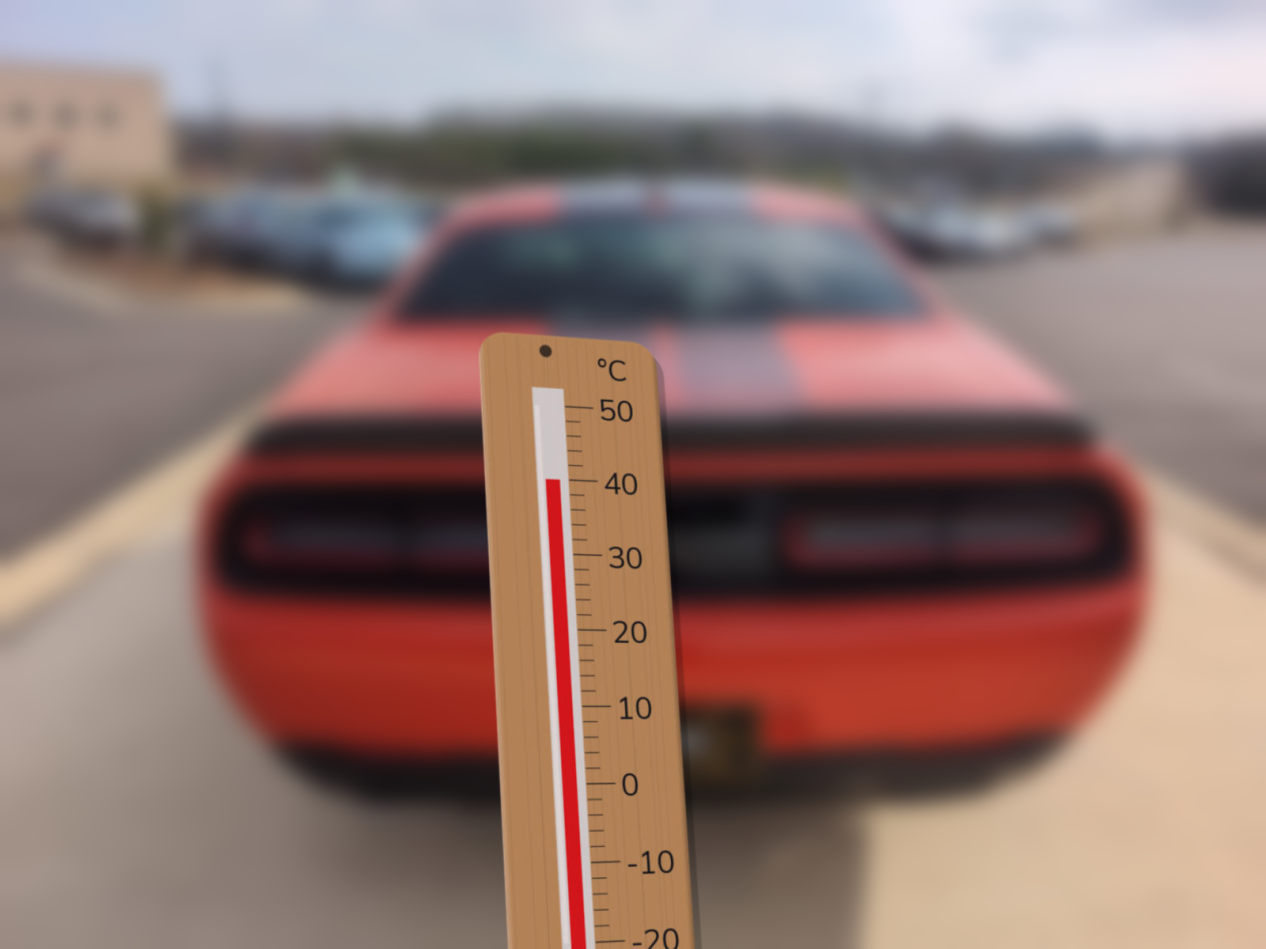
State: 40 °C
